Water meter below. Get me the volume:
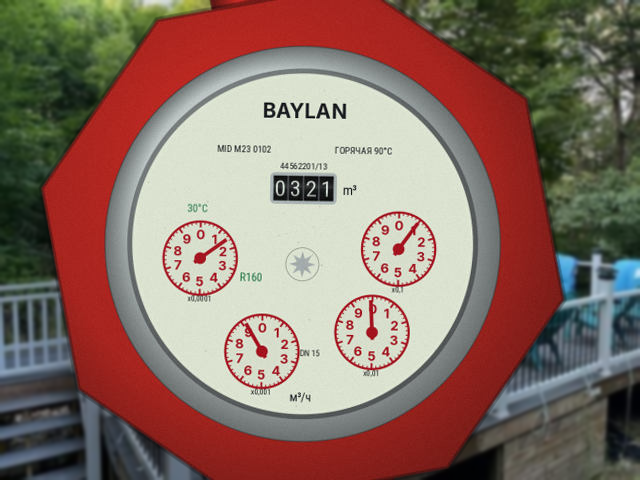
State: 321.0991 m³
